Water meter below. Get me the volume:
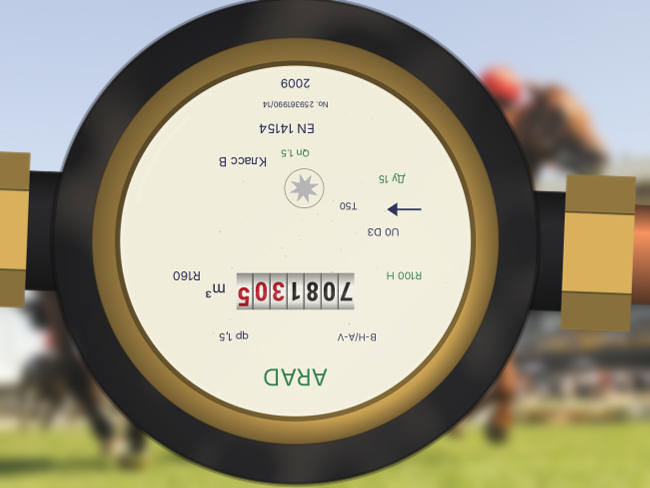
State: 7081.305 m³
